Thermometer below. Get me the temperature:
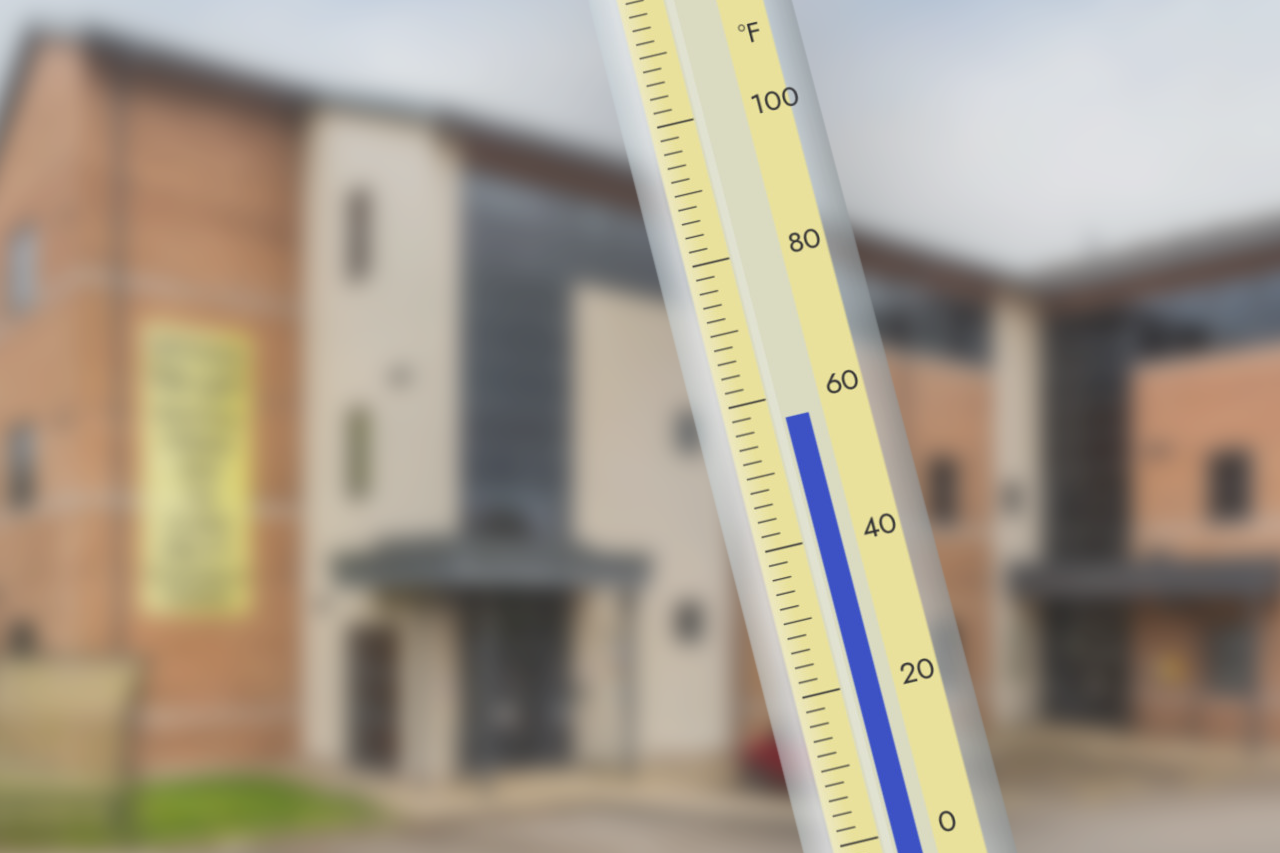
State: 57 °F
